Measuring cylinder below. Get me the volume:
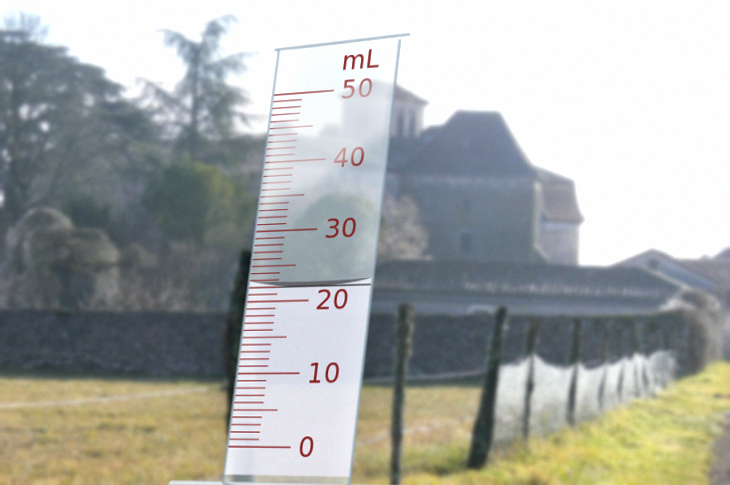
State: 22 mL
